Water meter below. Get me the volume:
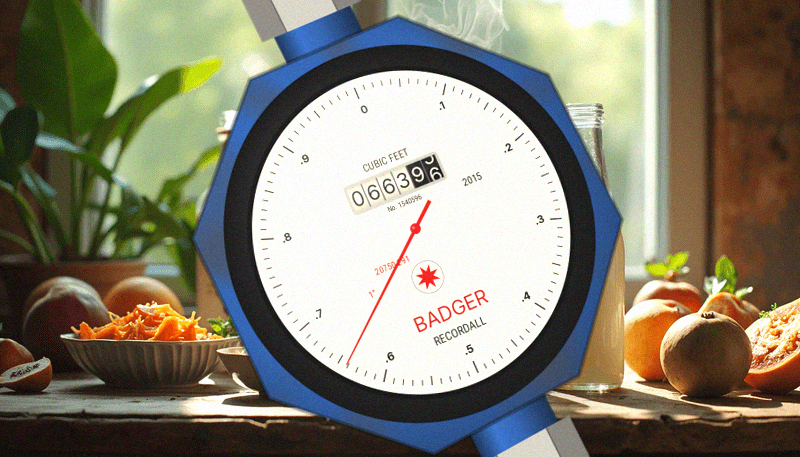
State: 66395.64 ft³
